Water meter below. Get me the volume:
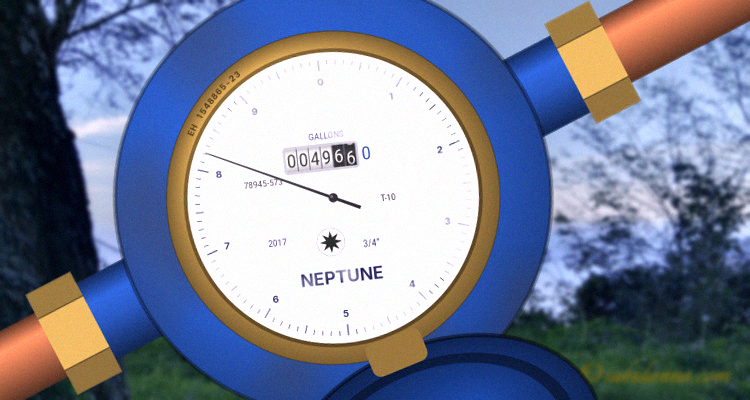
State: 49658.2 gal
